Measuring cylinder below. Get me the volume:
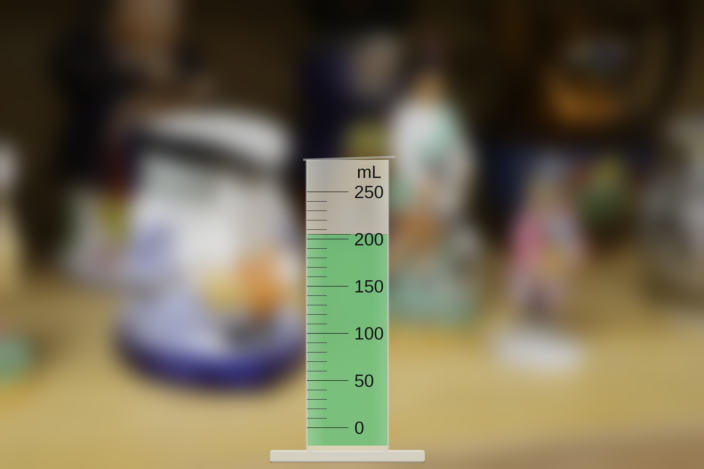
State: 205 mL
